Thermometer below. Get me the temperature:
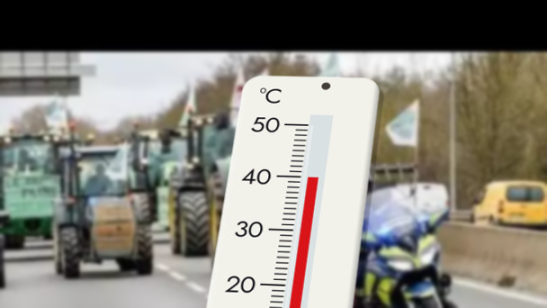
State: 40 °C
